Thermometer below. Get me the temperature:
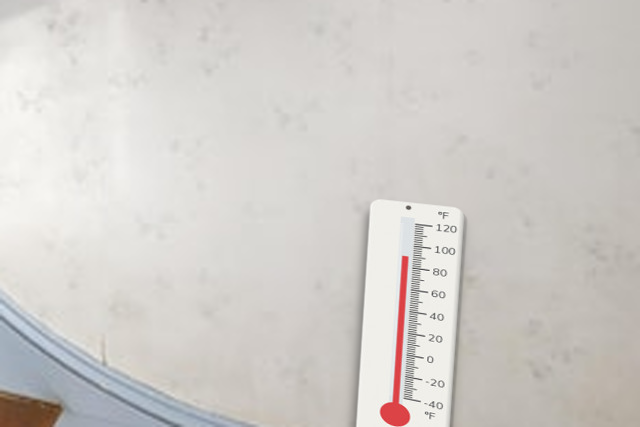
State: 90 °F
